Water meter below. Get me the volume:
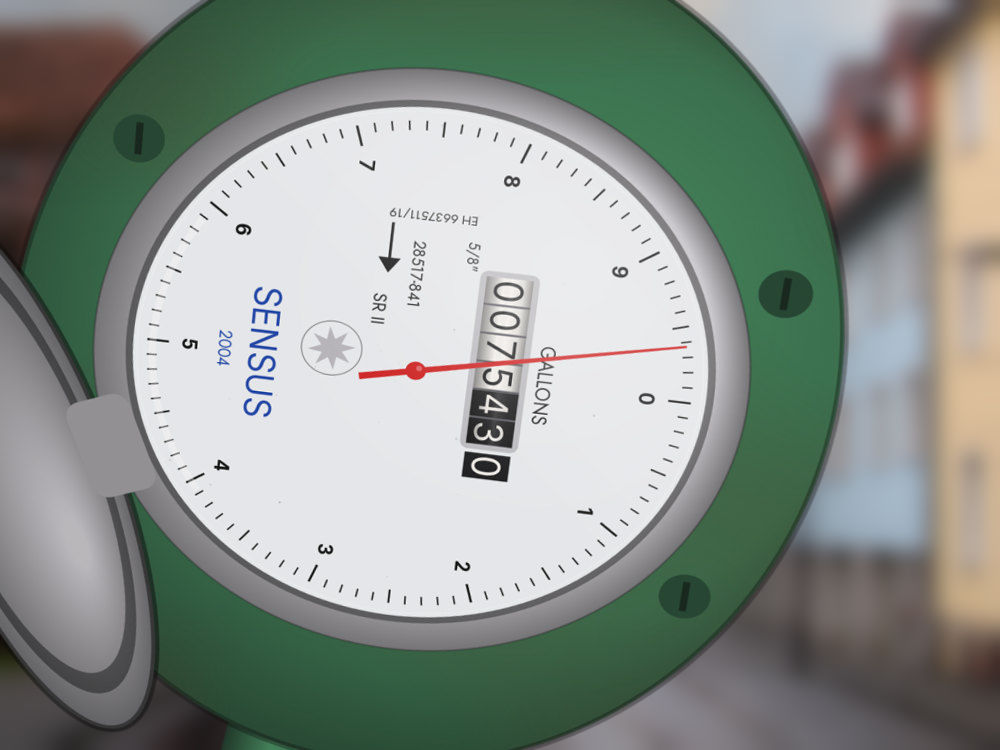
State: 75429.6 gal
